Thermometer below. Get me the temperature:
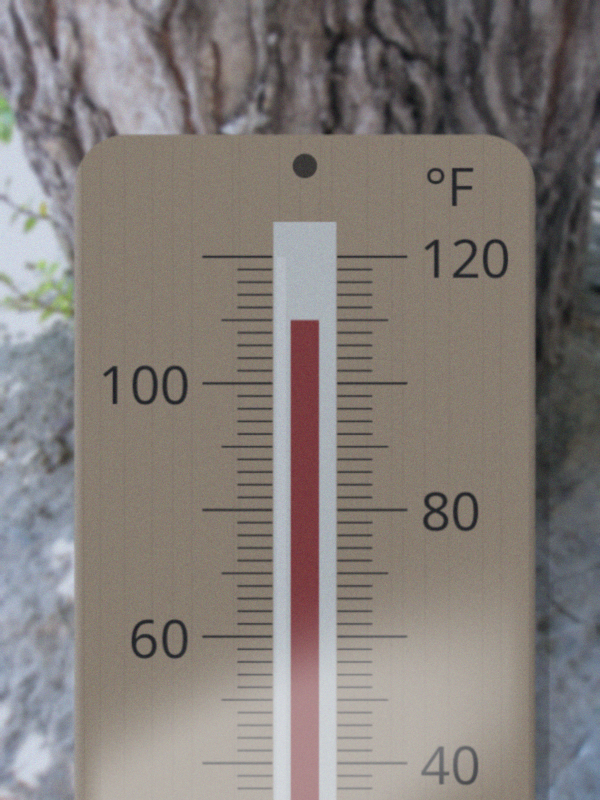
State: 110 °F
